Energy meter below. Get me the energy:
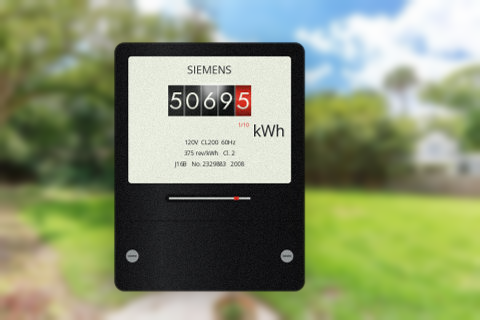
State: 5069.5 kWh
